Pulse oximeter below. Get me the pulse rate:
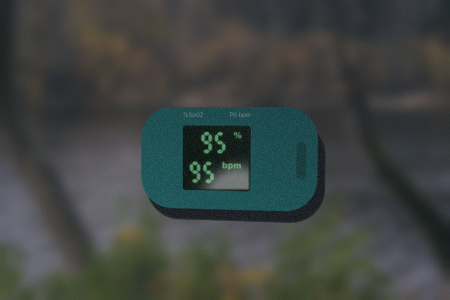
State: 95 bpm
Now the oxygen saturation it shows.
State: 95 %
